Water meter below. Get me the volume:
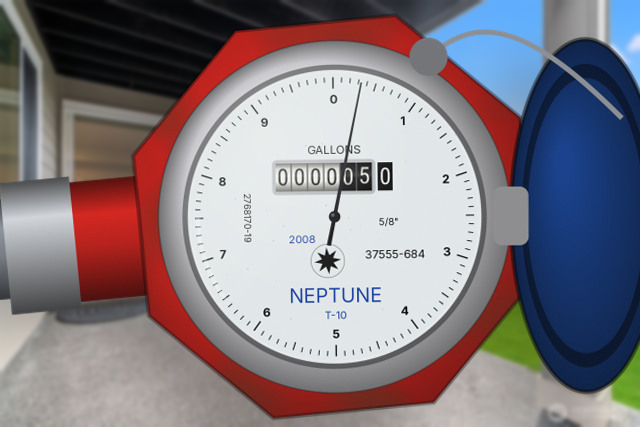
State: 50.3 gal
